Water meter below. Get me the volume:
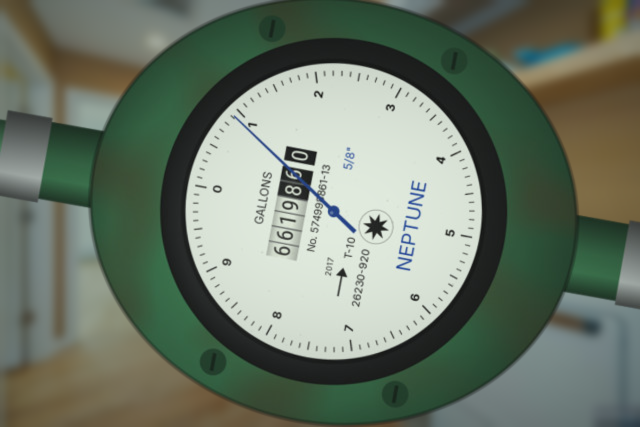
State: 6619860.9 gal
